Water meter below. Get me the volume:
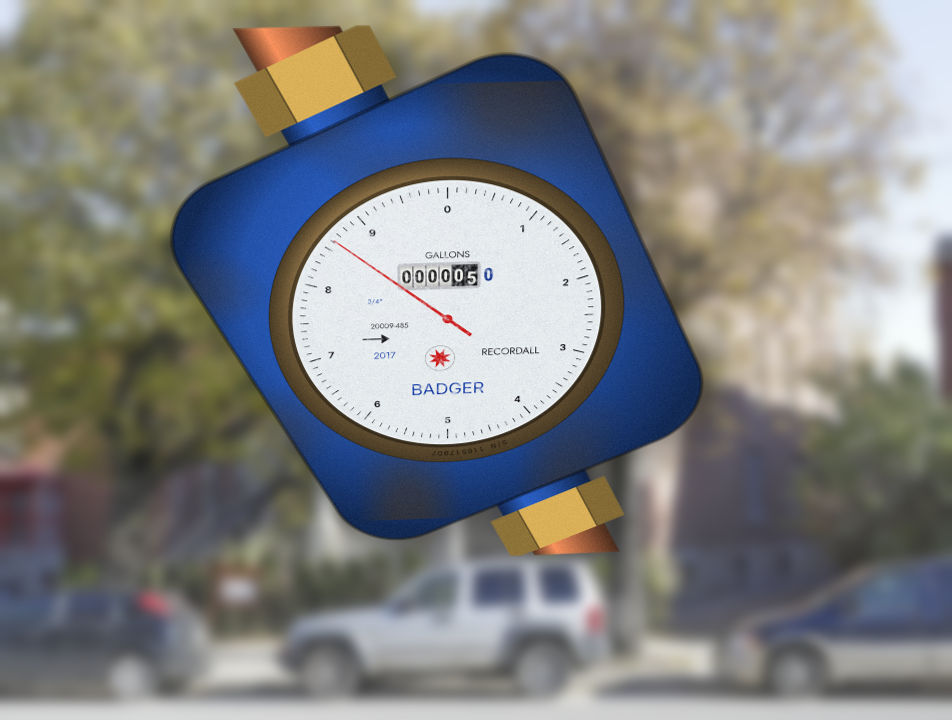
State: 48.6 gal
